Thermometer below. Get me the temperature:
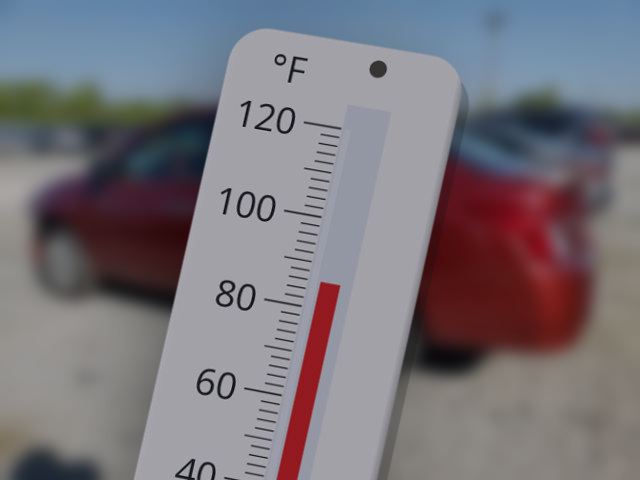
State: 86 °F
